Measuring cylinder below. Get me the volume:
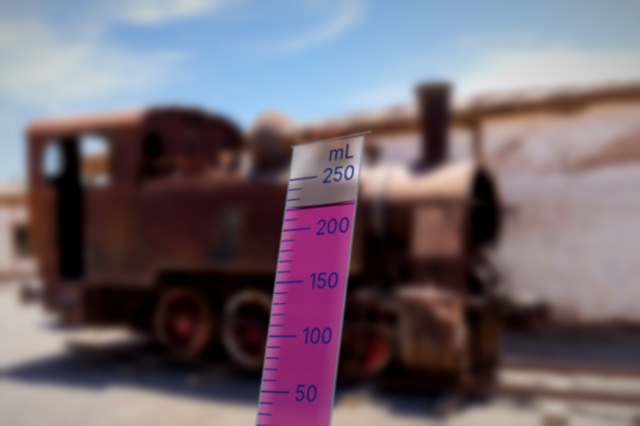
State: 220 mL
